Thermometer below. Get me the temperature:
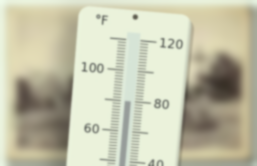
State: 80 °F
